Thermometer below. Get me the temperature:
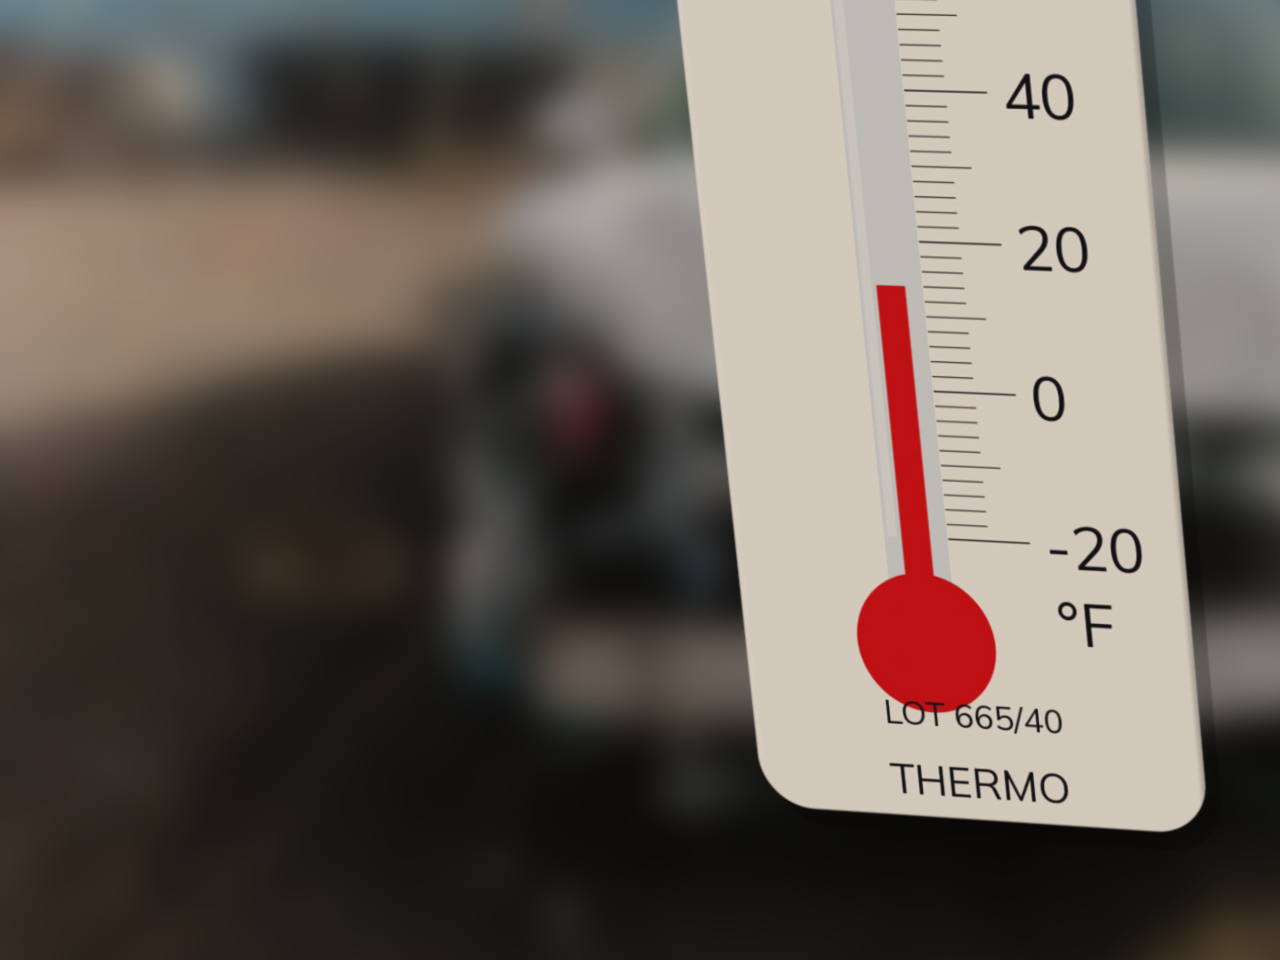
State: 14 °F
